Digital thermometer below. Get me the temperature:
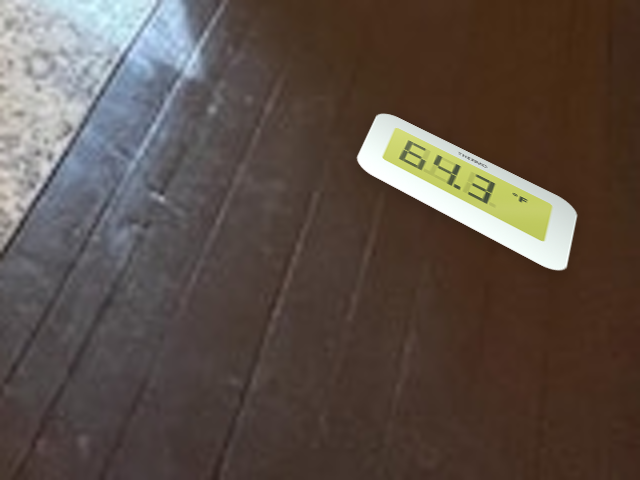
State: 64.3 °F
